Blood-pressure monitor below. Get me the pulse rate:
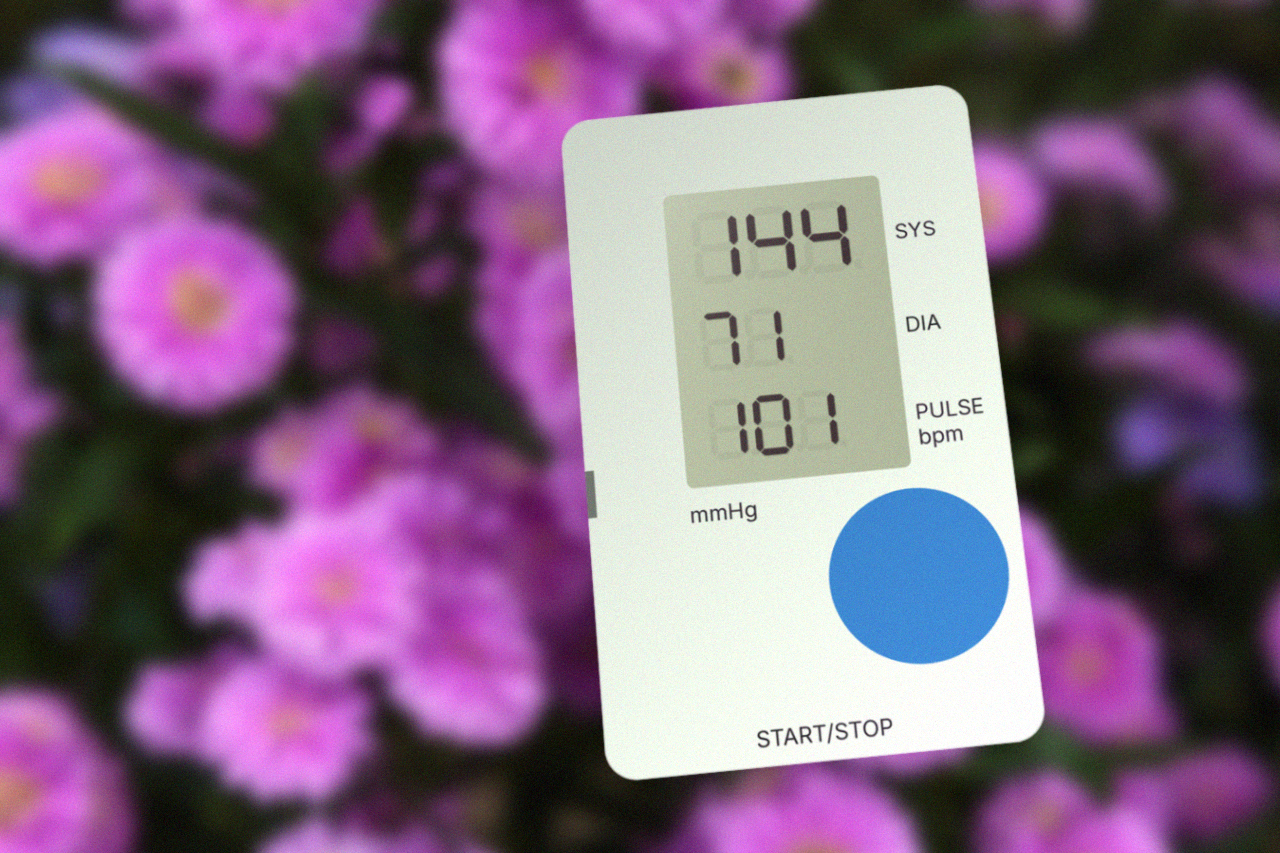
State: 101 bpm
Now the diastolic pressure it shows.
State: 71 mmHg
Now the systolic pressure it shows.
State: 144 mmHg
